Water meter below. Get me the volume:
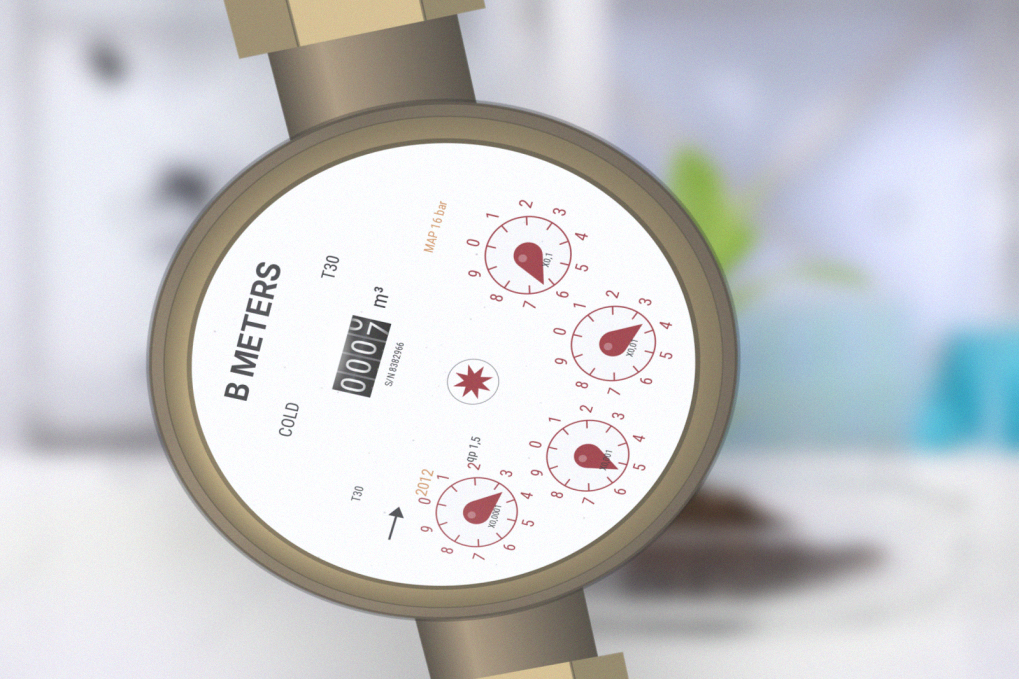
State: 6.6353 m³
